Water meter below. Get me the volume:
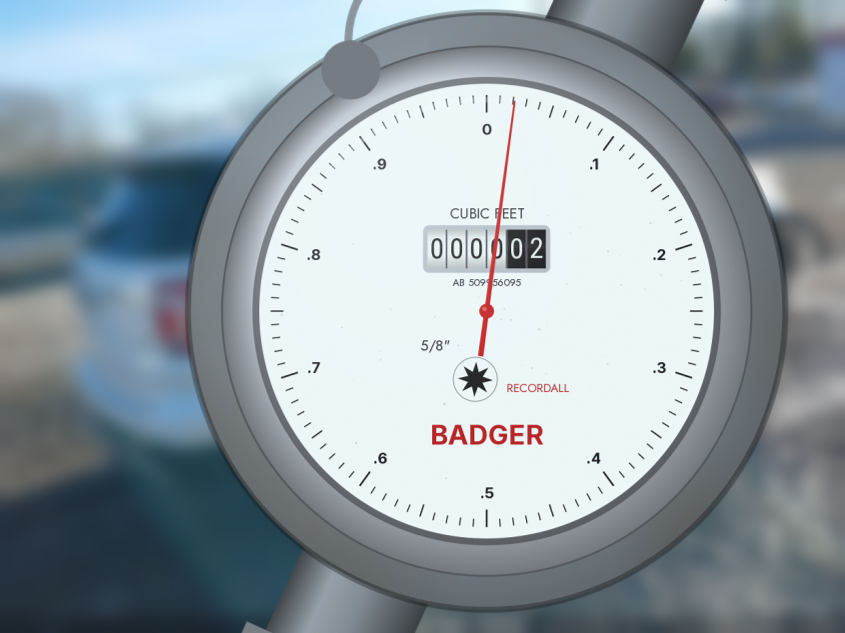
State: 2.02 ft³
